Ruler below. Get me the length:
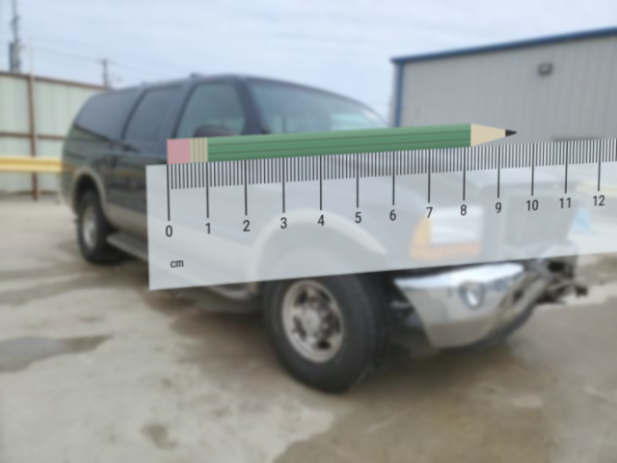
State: 9.5 cm
